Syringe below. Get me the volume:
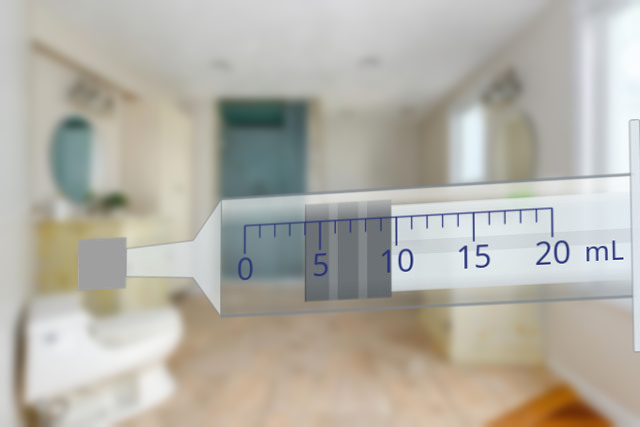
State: 4 mL
